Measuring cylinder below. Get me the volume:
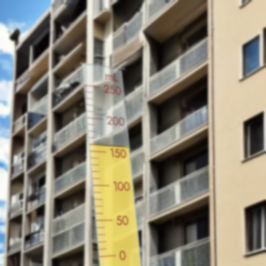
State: 160 mL
